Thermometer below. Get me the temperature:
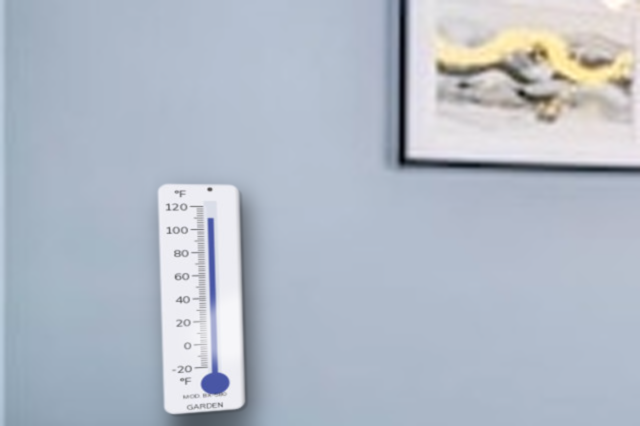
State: 110 °F
